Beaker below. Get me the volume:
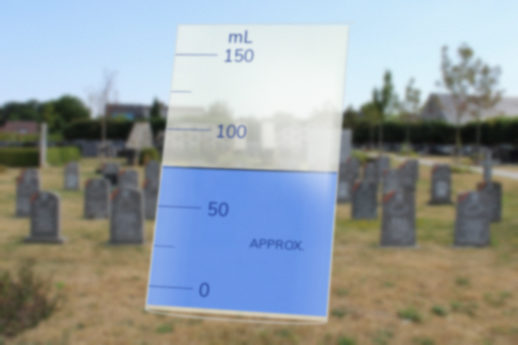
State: 75 mL
